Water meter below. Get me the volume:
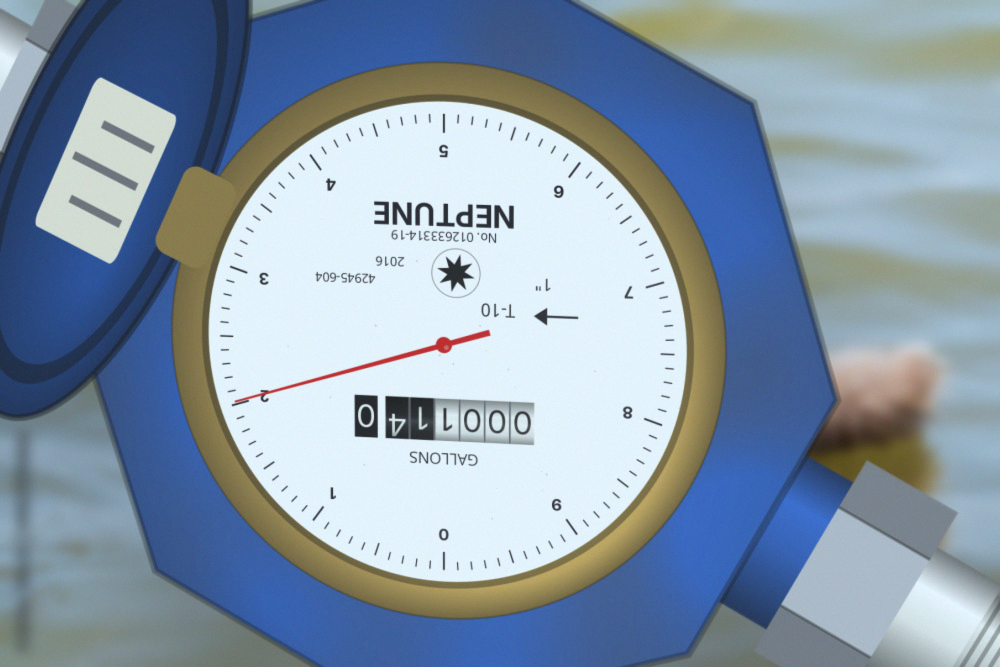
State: 1142.0 gal
